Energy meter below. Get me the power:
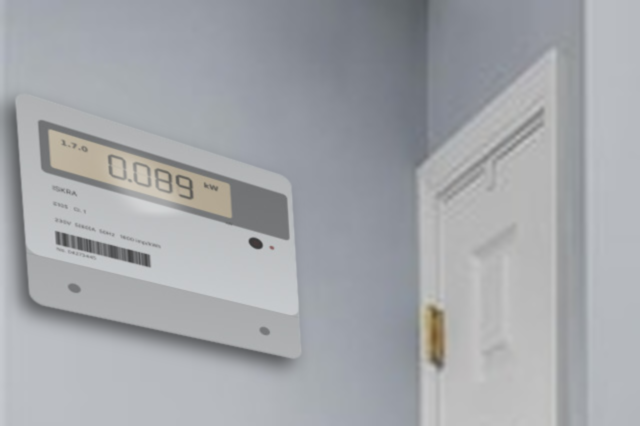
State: 0.089 kW
